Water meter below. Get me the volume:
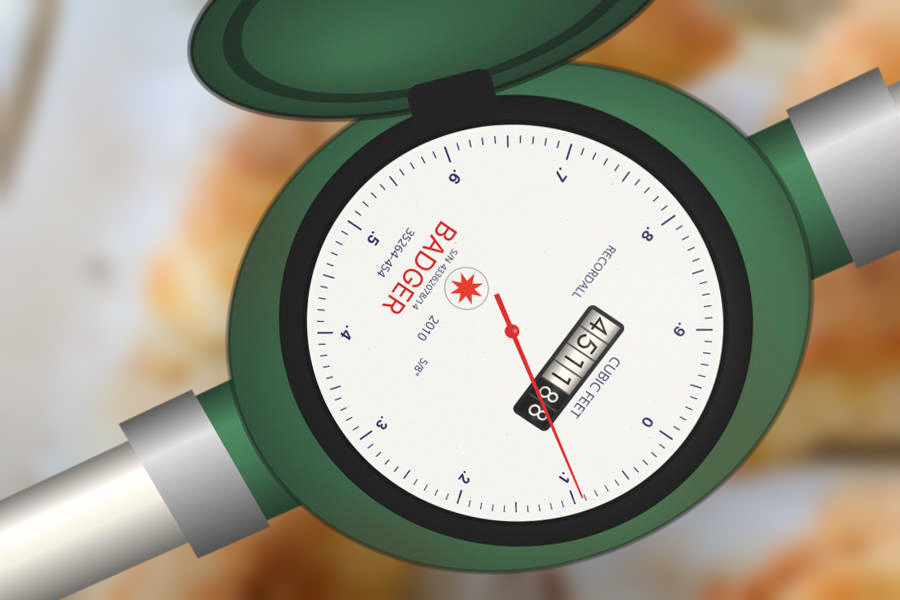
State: 451188.09 ft³
